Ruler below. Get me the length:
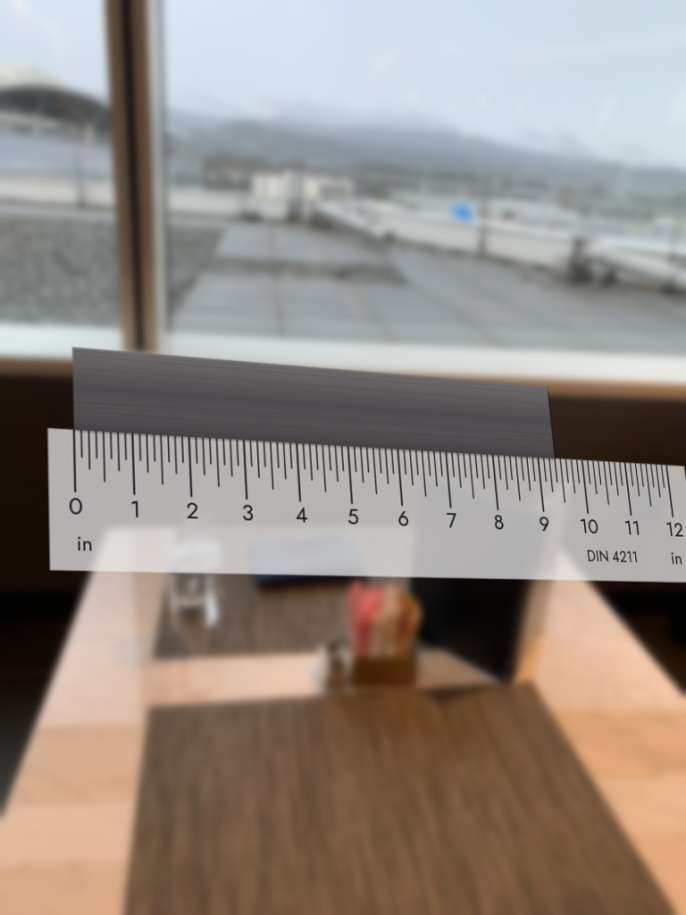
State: 9.375 in
